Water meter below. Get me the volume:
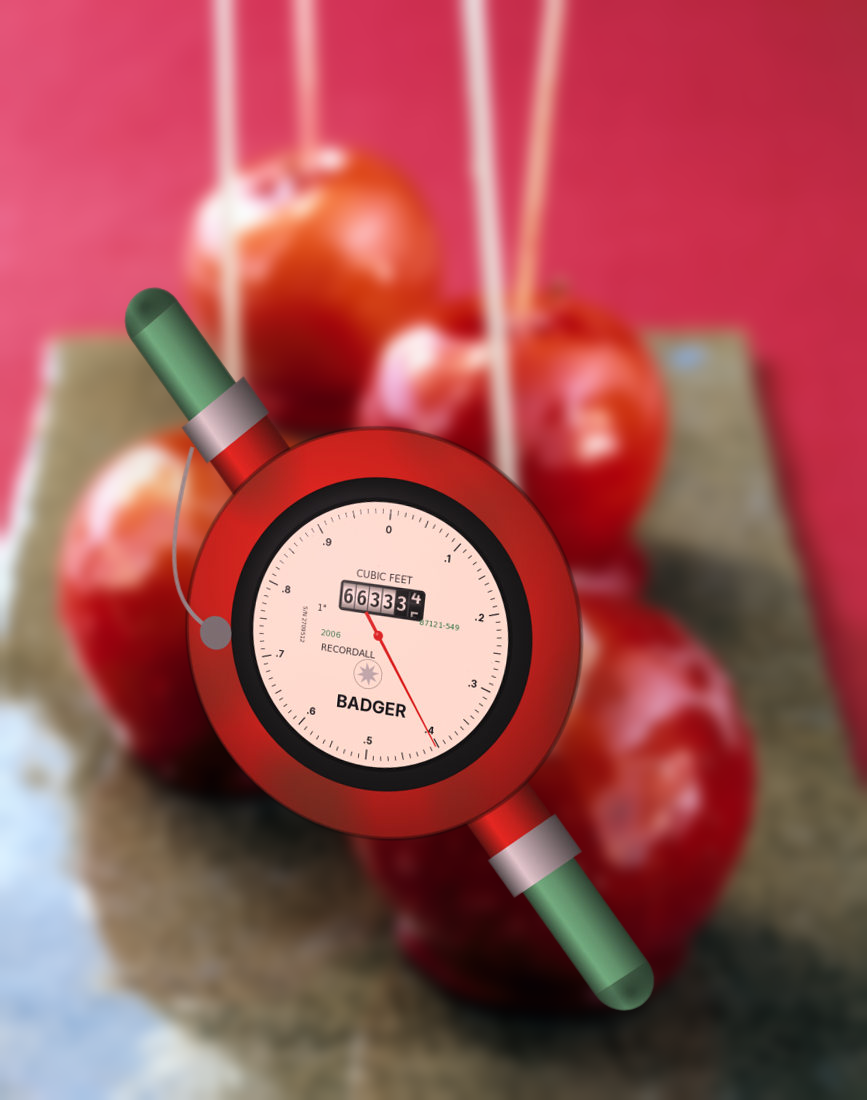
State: 663334.40 ft³
